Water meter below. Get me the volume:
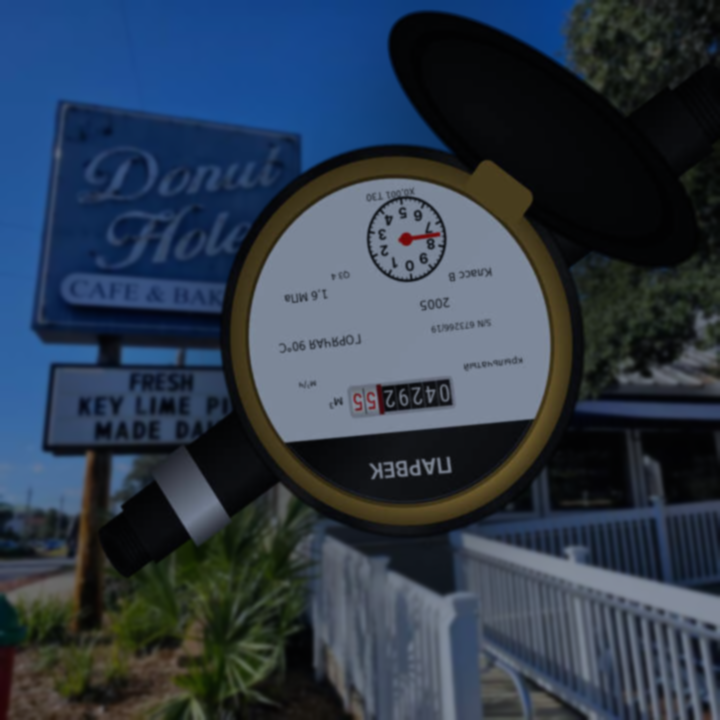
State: 4292.557 m³
